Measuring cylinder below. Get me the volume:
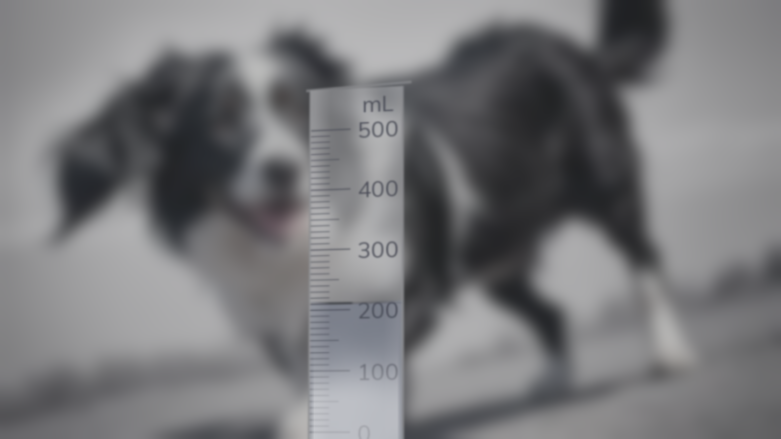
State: 210 mL
